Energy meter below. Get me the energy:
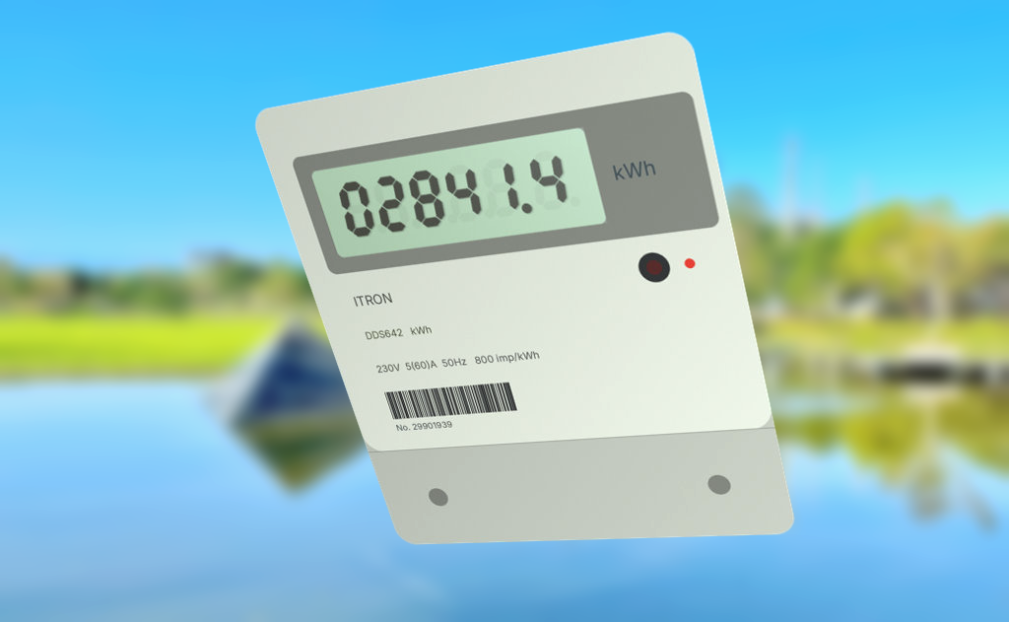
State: 2841.4 kWh
